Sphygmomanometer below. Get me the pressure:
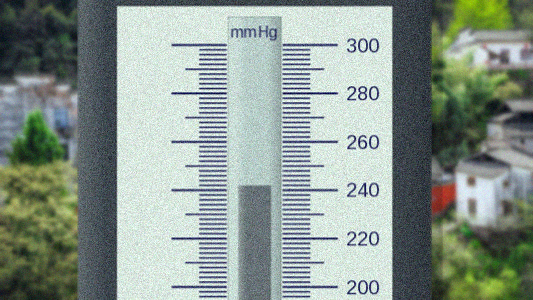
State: 242 mmHg
